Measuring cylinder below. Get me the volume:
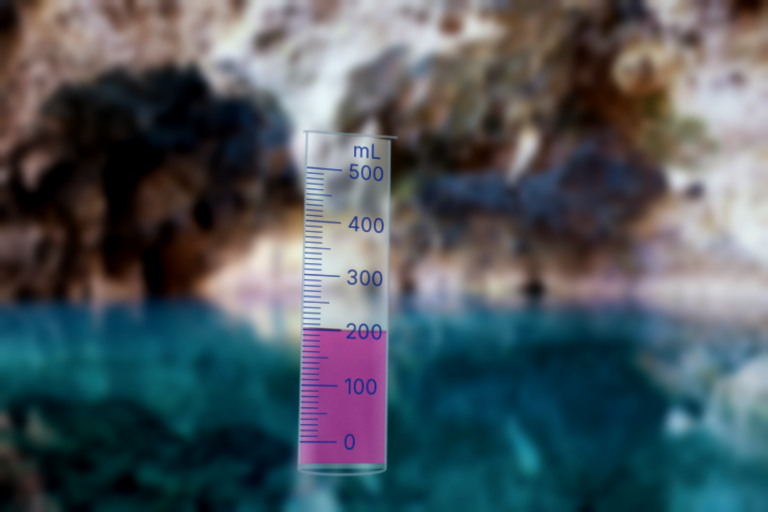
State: 200 mL
